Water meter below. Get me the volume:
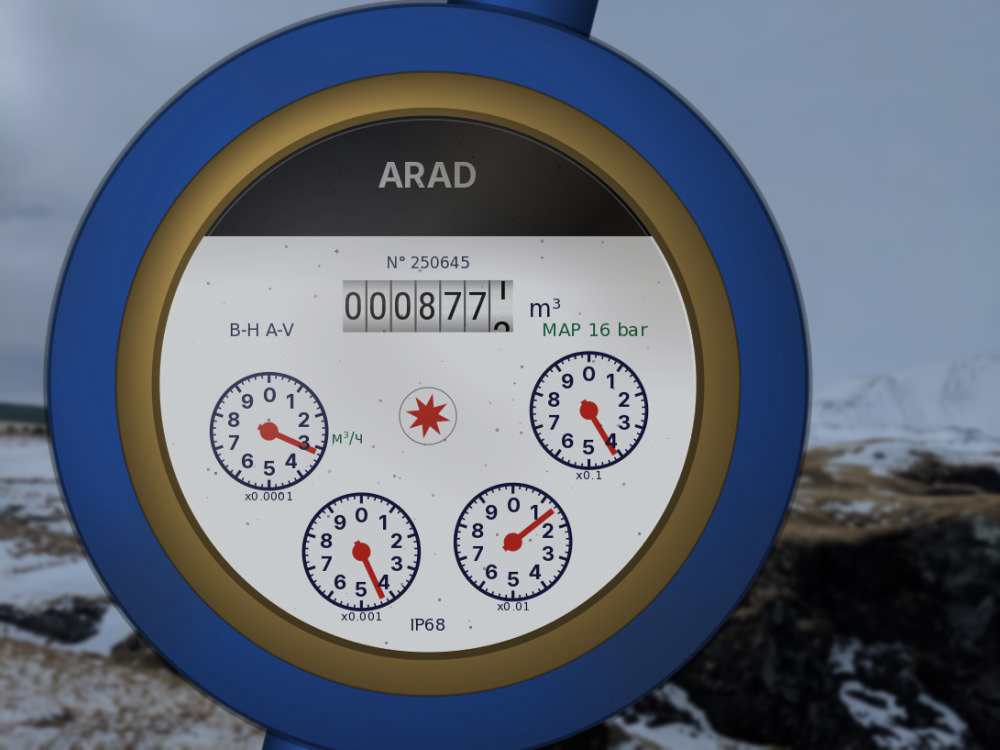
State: 8771.4143 m³
